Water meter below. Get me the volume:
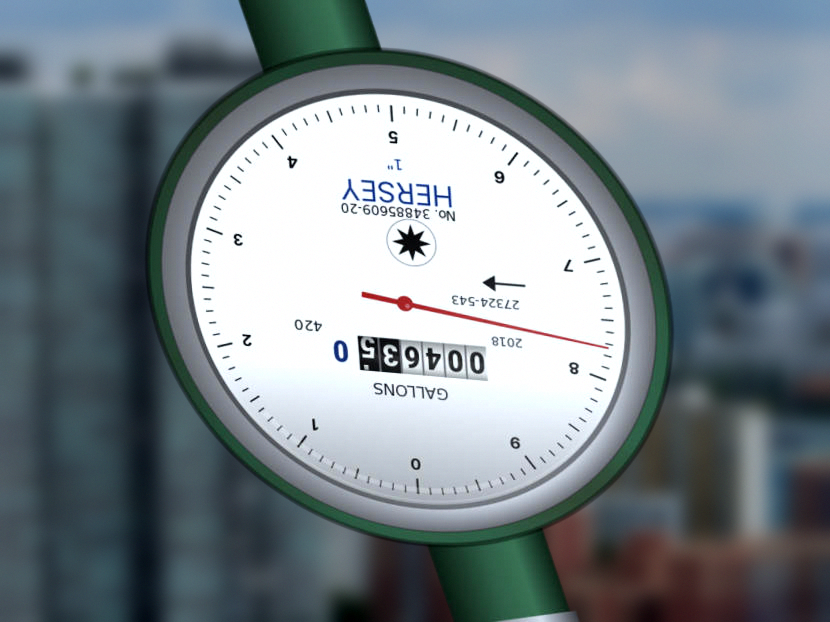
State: 46347.7 gal
